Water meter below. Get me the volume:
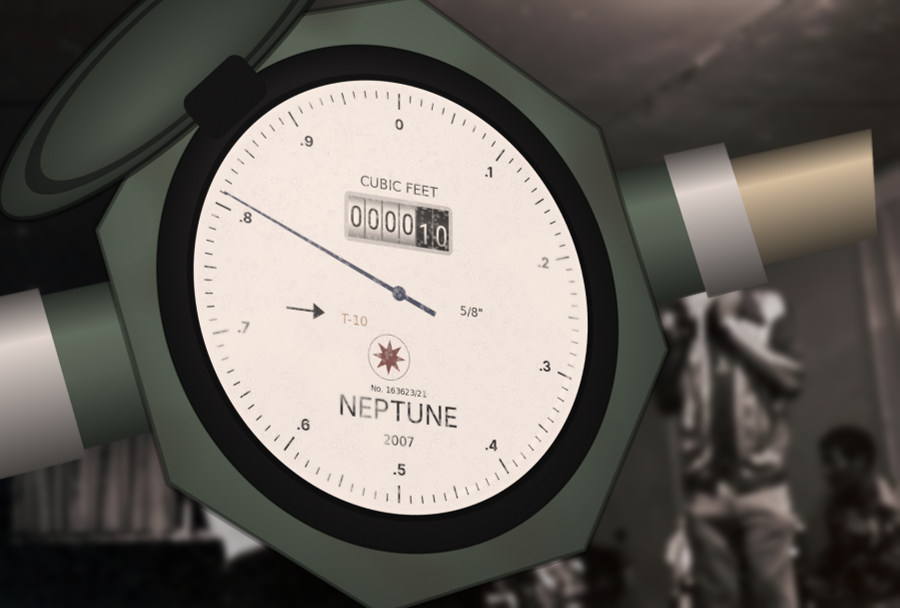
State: 9.81 ft³
